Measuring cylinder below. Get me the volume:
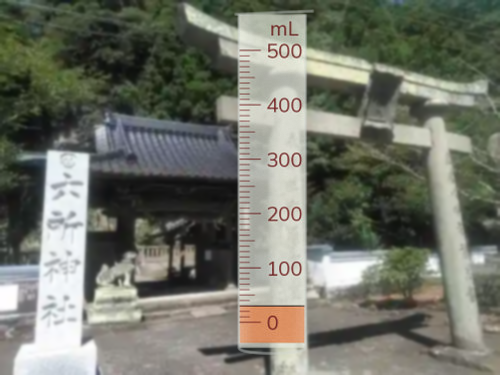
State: 30 mL
